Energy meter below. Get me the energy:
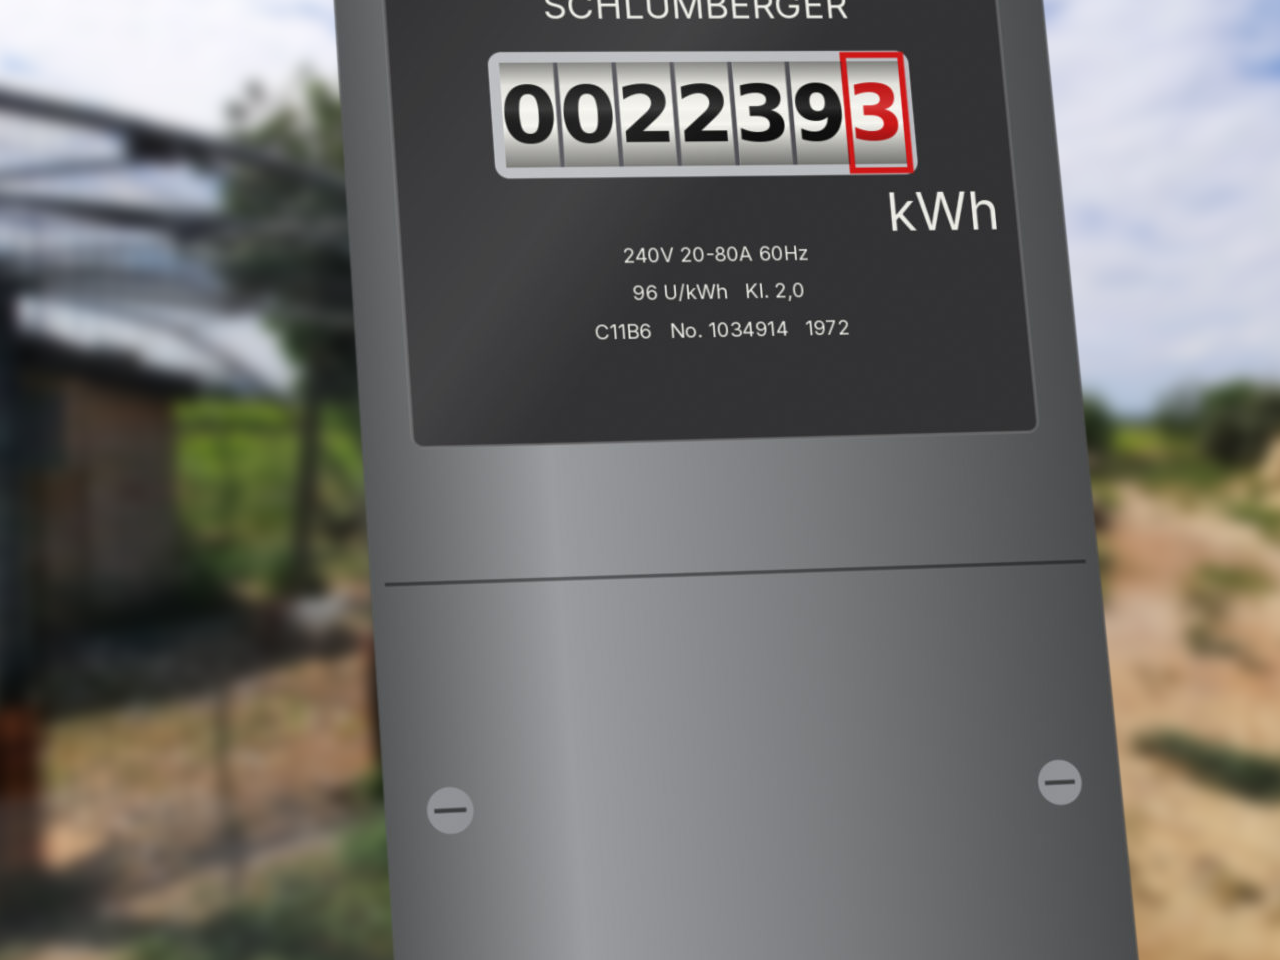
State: 2239.3 kWh
